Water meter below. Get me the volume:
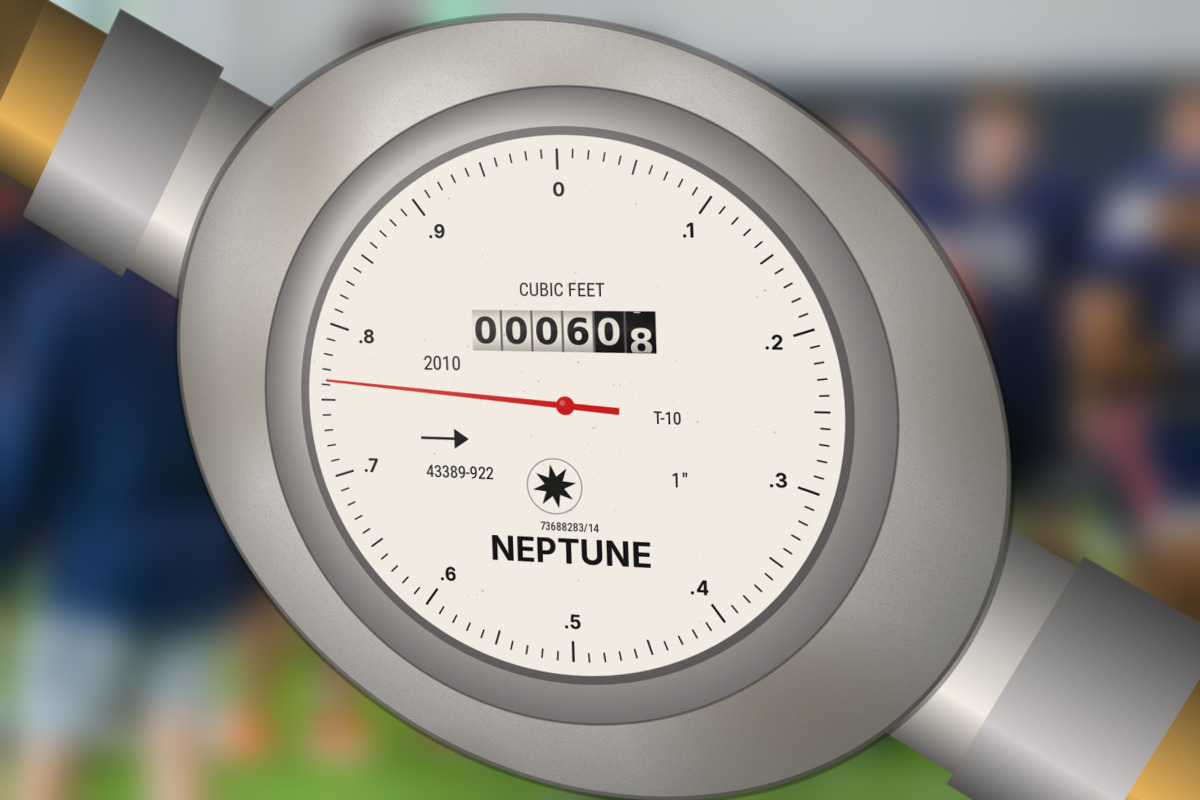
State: 607.76 ft³
